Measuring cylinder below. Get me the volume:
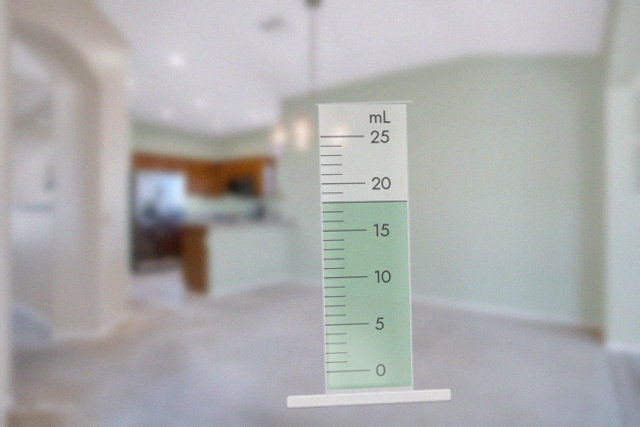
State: 18 mL
